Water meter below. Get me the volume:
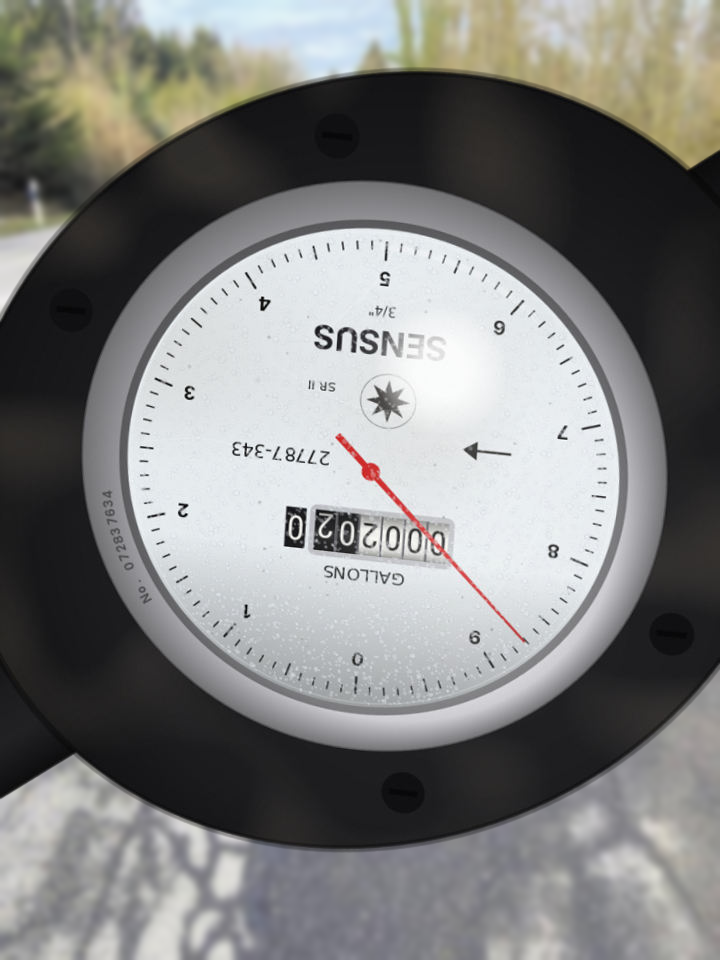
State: 2018.7 gal
